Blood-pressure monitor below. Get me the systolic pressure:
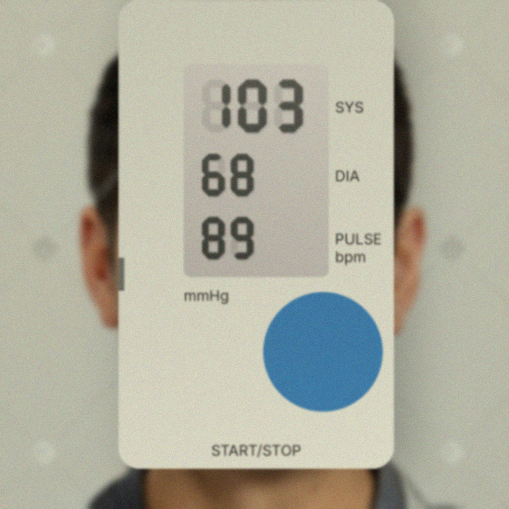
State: 103 mmHg
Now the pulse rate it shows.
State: 89 bpm
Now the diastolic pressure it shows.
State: 68 mmHg
